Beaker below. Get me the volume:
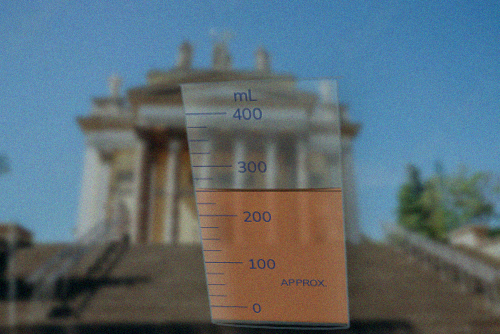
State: 250 mL
